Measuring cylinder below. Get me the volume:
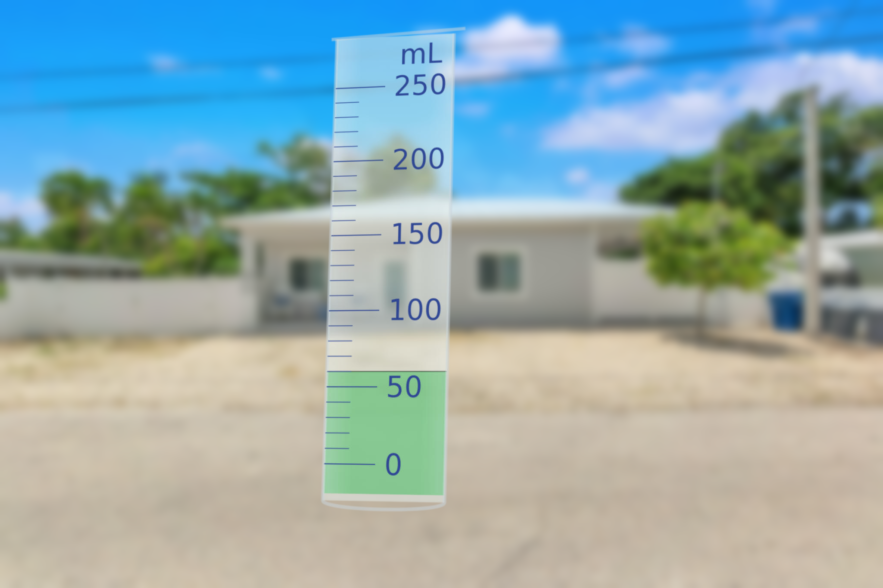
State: 60 mL
